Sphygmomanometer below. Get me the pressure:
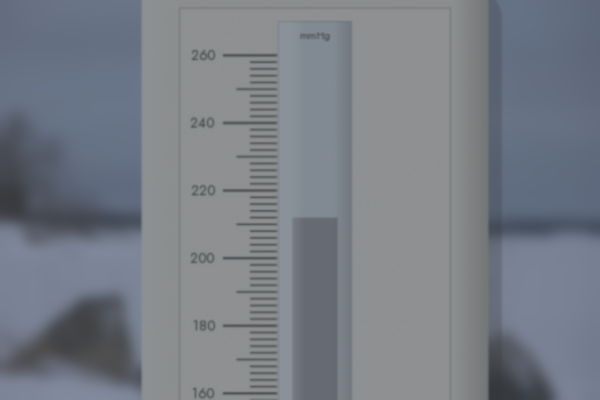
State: 212 mmHg
